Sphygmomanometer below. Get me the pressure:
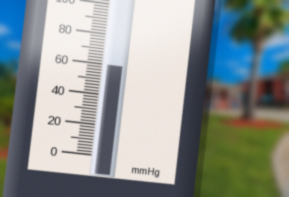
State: 60 mmHg
